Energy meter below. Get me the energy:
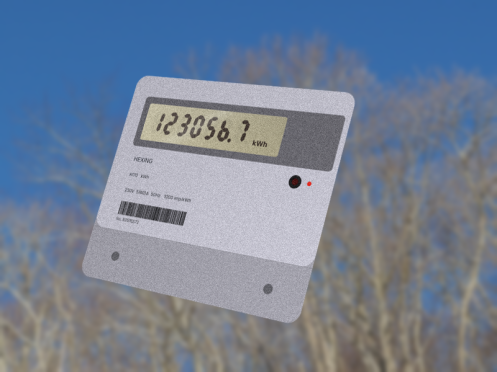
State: 123056.7 kWh
